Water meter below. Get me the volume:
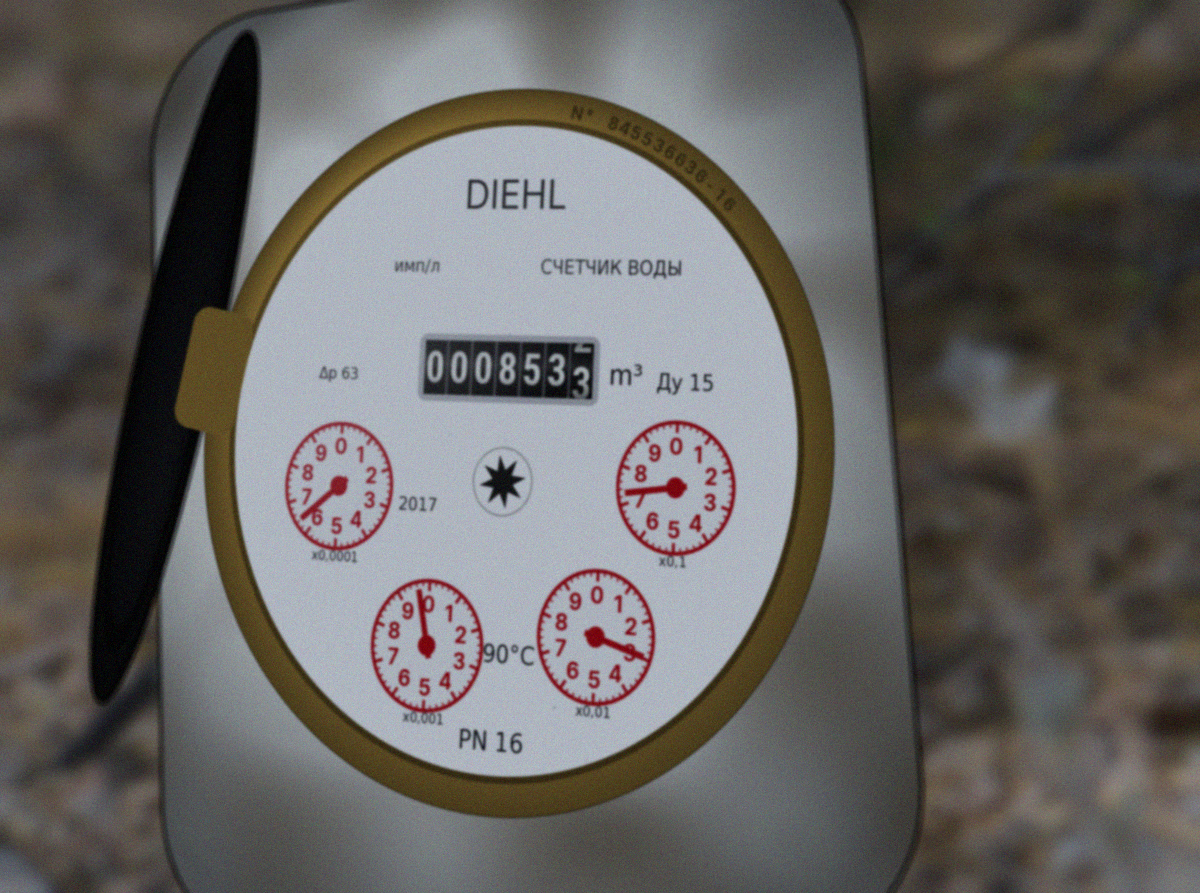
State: 8532.7296 m³
